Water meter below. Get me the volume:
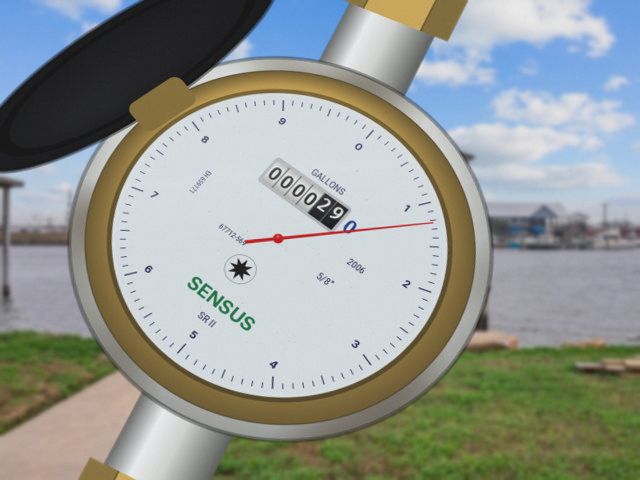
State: 291.2 gal
